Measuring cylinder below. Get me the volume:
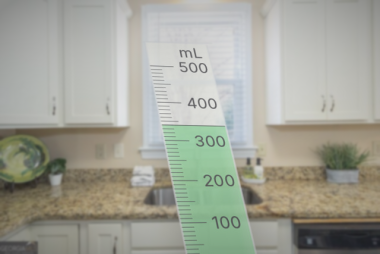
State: 340 mL
